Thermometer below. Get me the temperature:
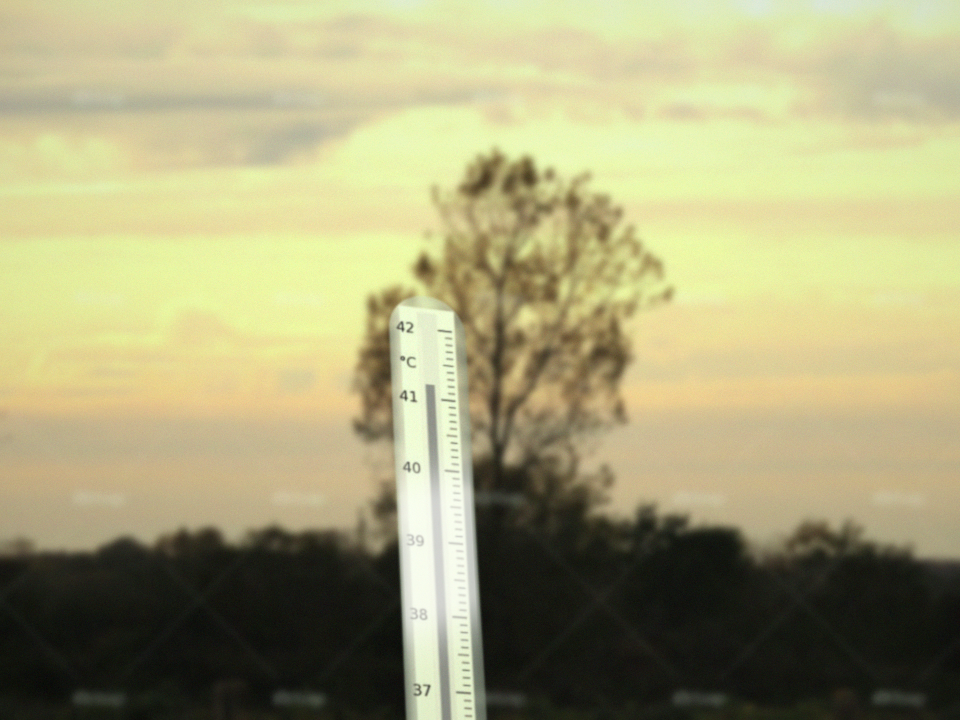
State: 41.2 °C
